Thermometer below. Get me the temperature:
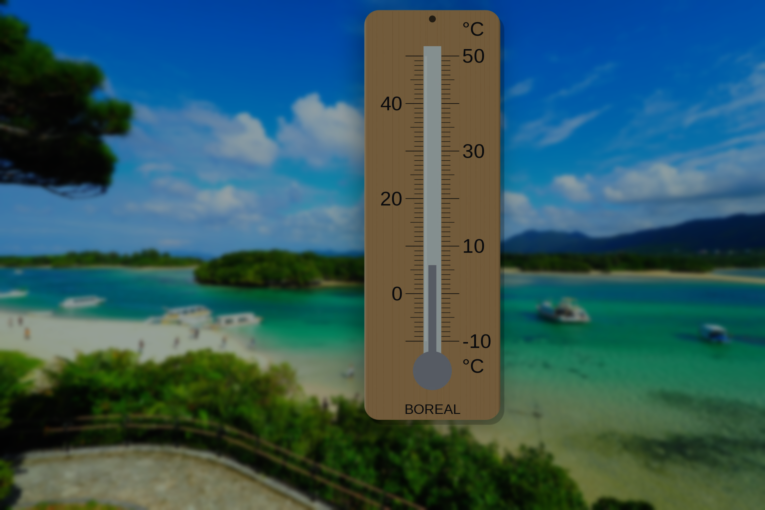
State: 6 °C
